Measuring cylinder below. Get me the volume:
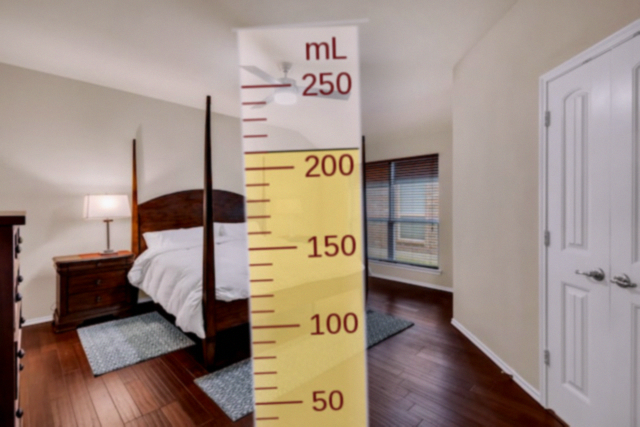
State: 210 mL
